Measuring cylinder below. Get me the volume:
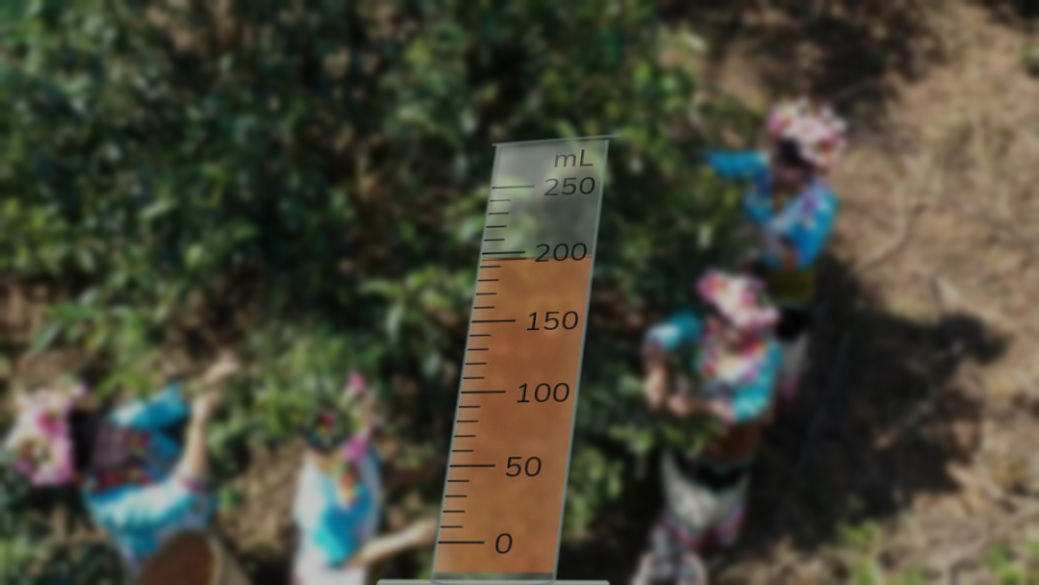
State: 195 mL
